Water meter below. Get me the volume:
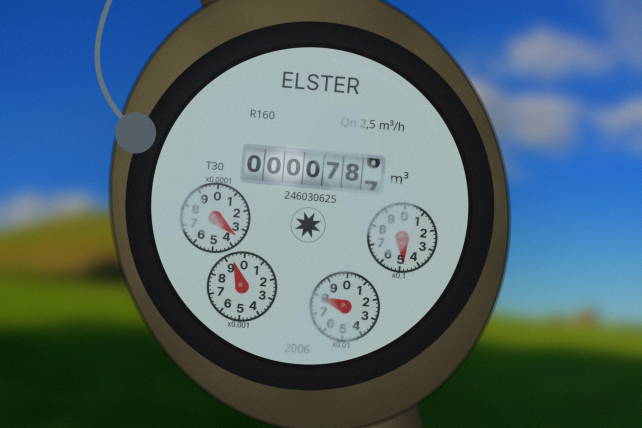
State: 786.4793 m³
